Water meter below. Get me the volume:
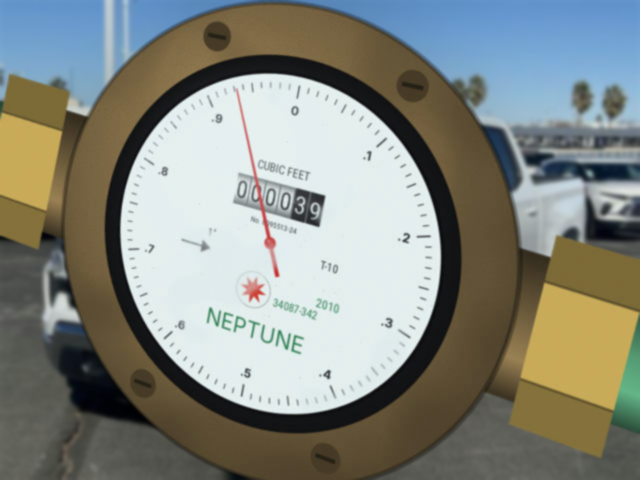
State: 38.93 ft³
